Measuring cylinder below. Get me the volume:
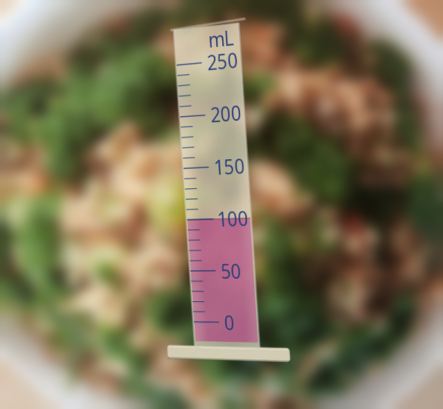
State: 100 mL
